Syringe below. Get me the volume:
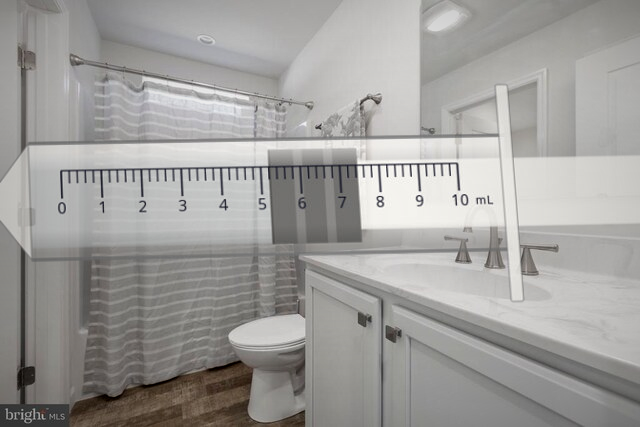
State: 5.2 mL
